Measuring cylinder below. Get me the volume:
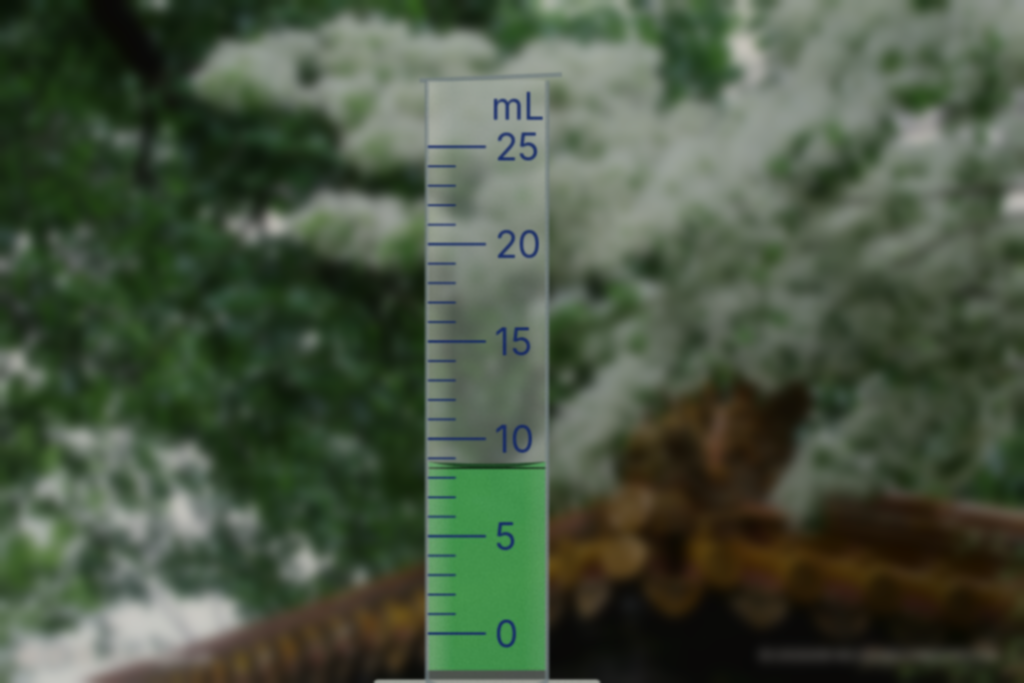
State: 8.5 mL
